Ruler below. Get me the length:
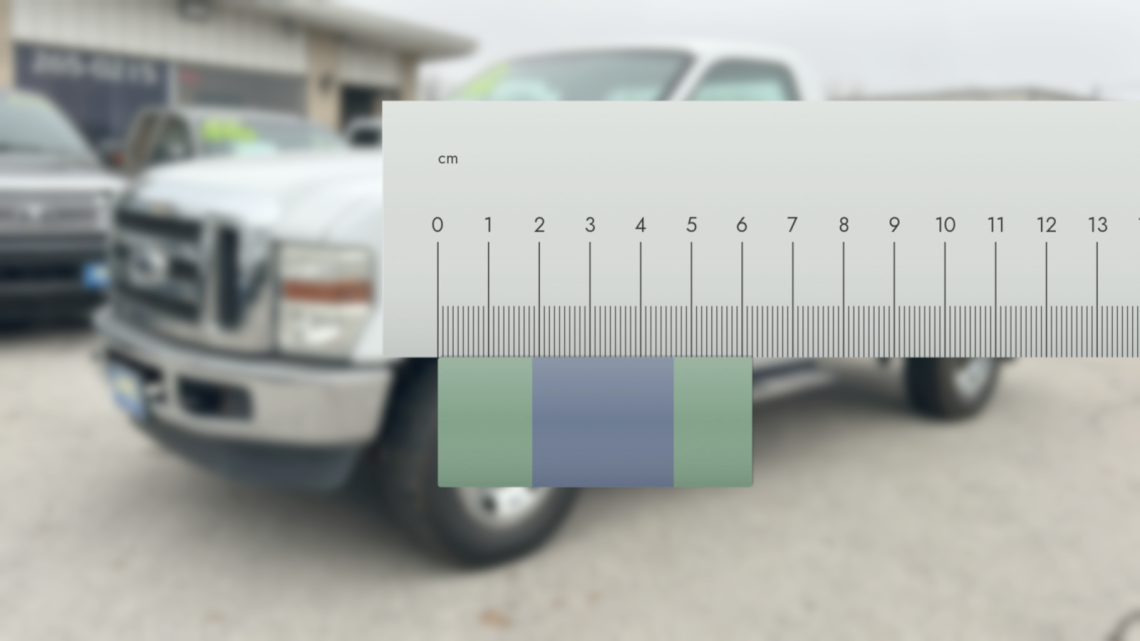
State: 6.2 cm
